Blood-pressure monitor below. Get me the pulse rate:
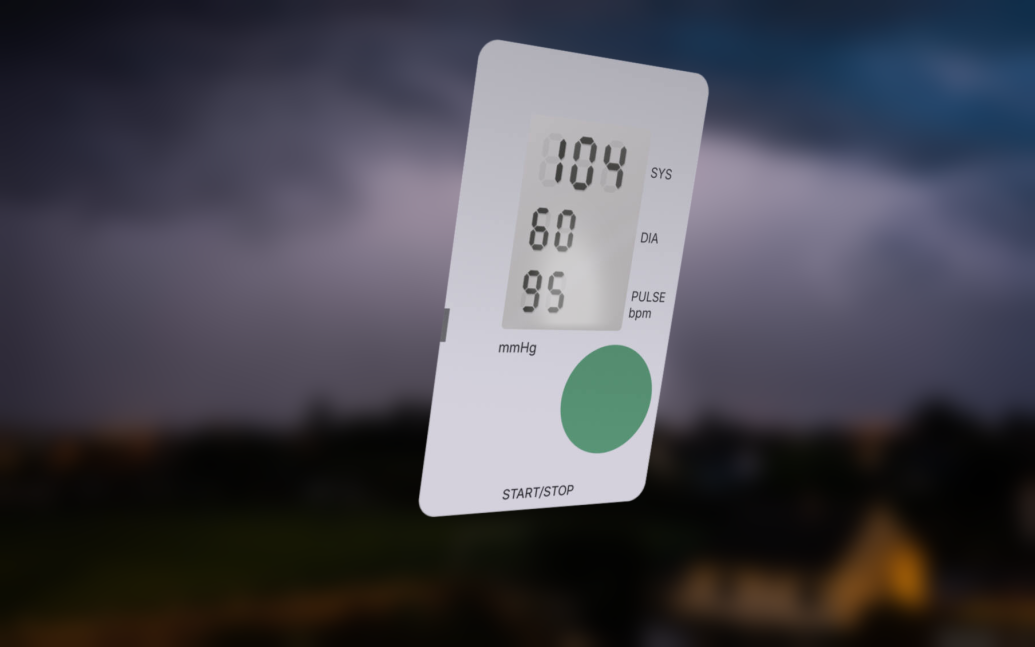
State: 95 bpm
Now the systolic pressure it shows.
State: 104 mmHg
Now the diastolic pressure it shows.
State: 60 mmHg
